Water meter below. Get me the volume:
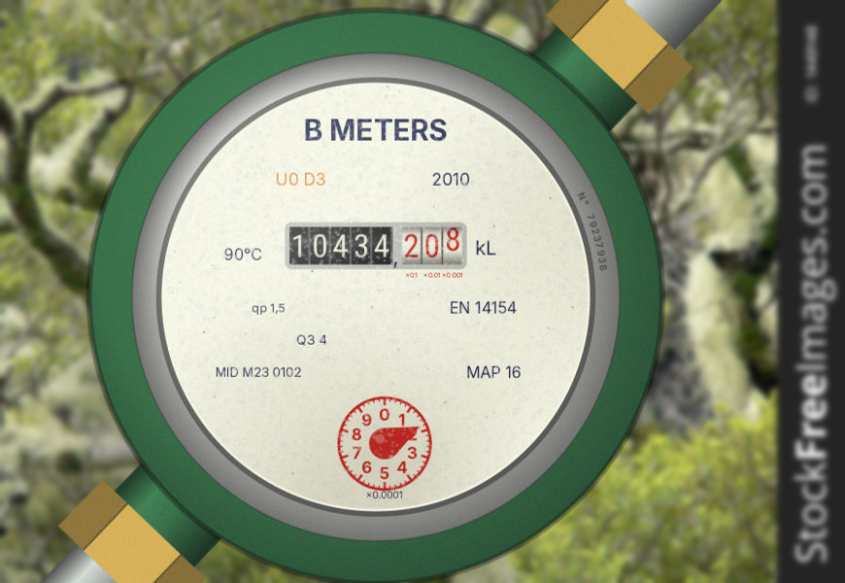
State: 10434.2081 kL
